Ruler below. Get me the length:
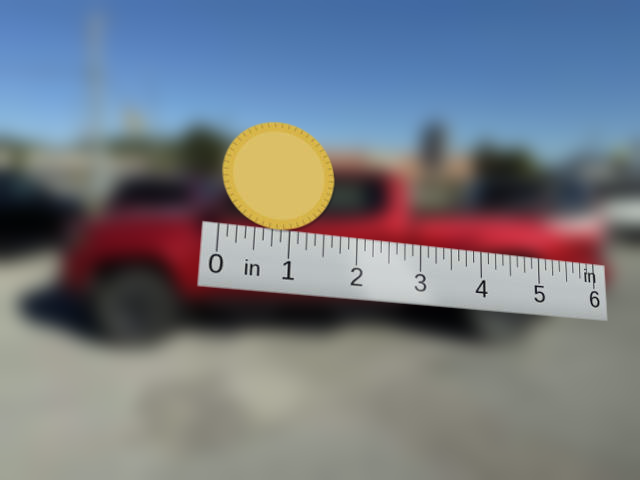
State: 1.625 in
